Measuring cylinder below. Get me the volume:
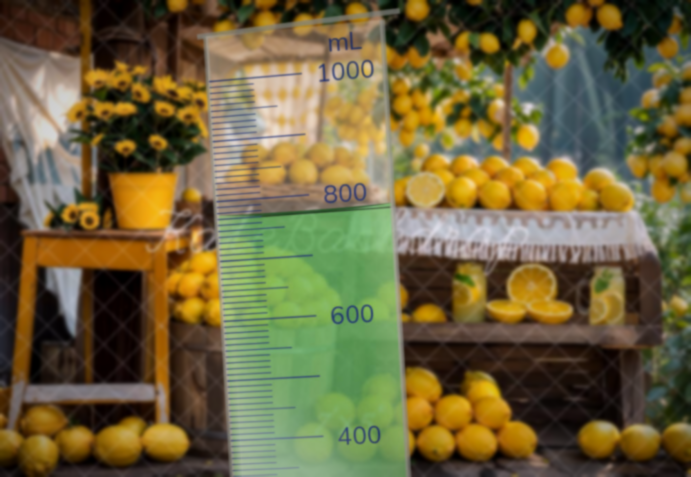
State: 770 mL
